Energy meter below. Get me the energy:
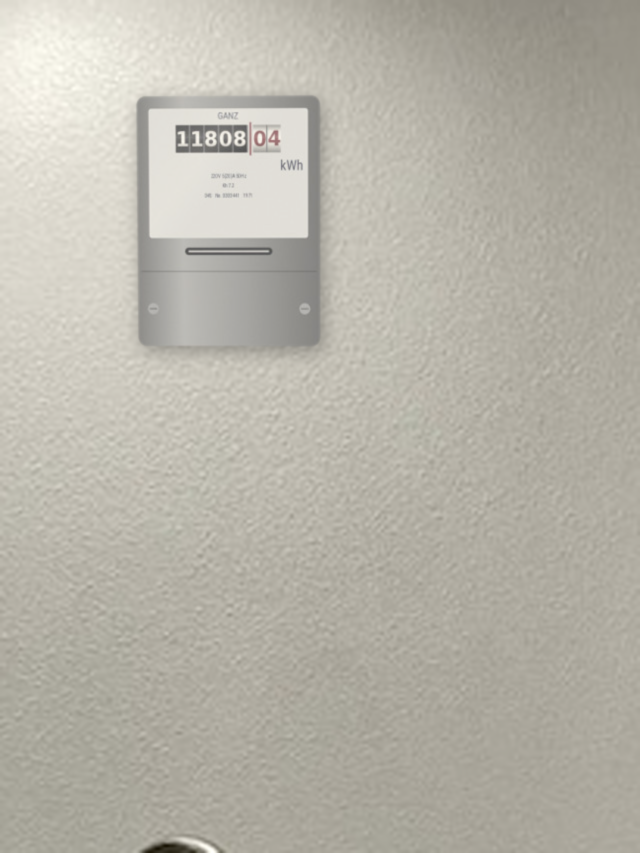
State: 11808.04 kWh
